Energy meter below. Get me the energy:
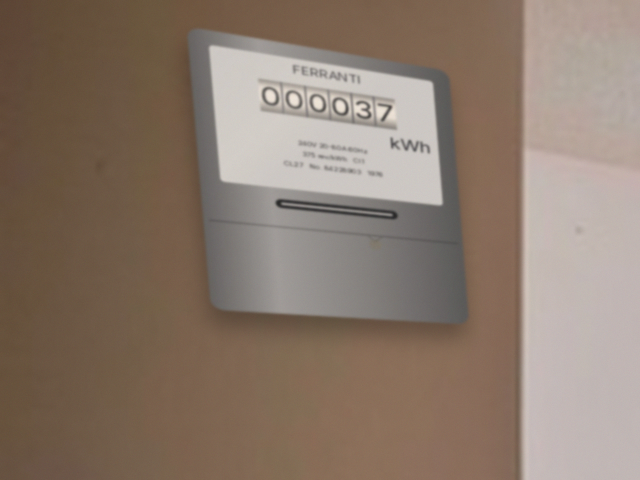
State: 37 kWh
